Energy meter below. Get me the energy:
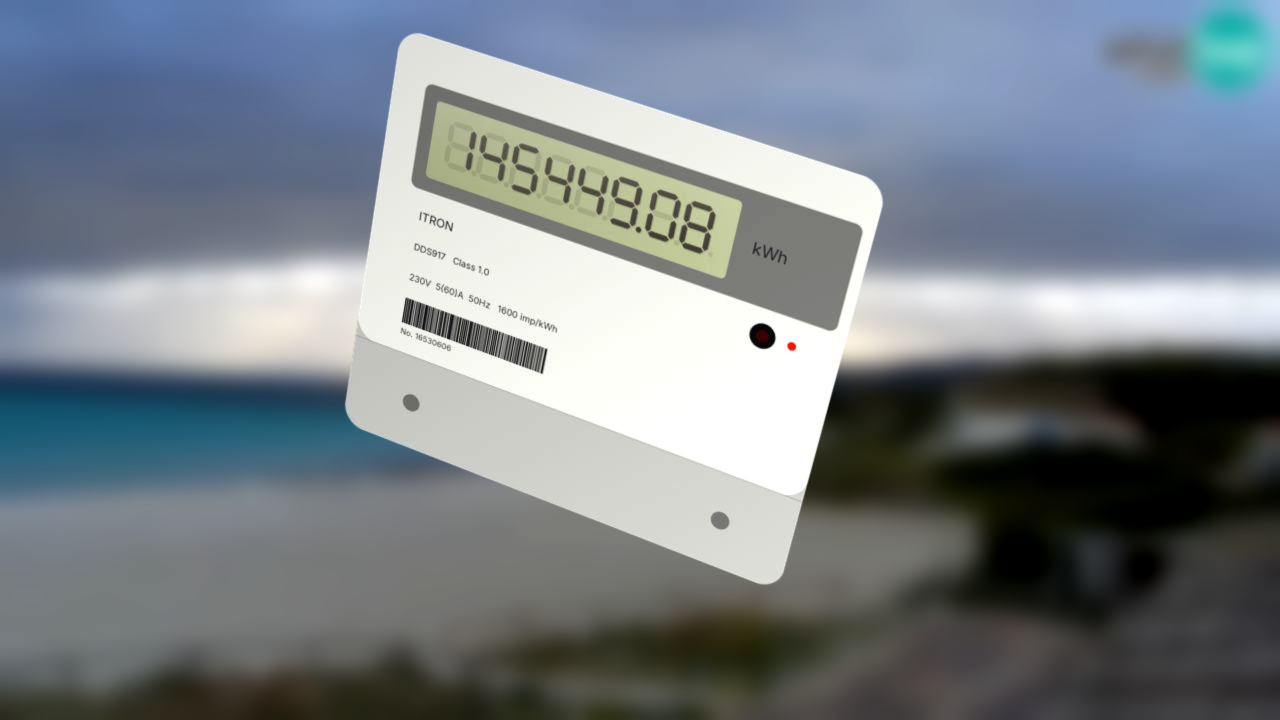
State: 145449.08 kWh
